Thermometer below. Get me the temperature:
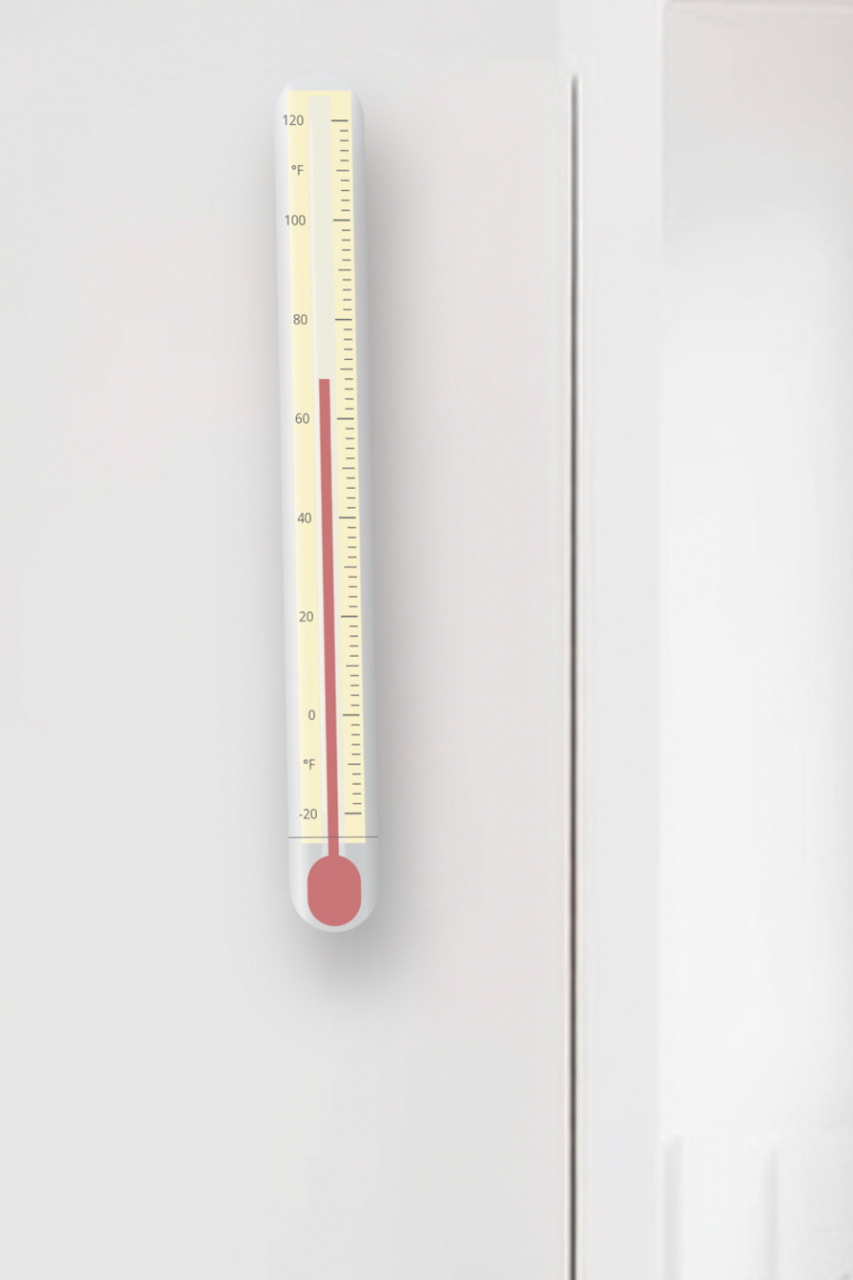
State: 68 °F
